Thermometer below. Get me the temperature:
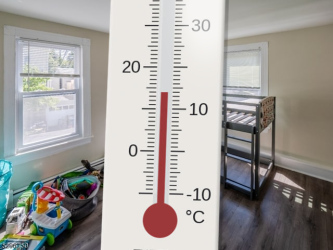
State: 14 °C
